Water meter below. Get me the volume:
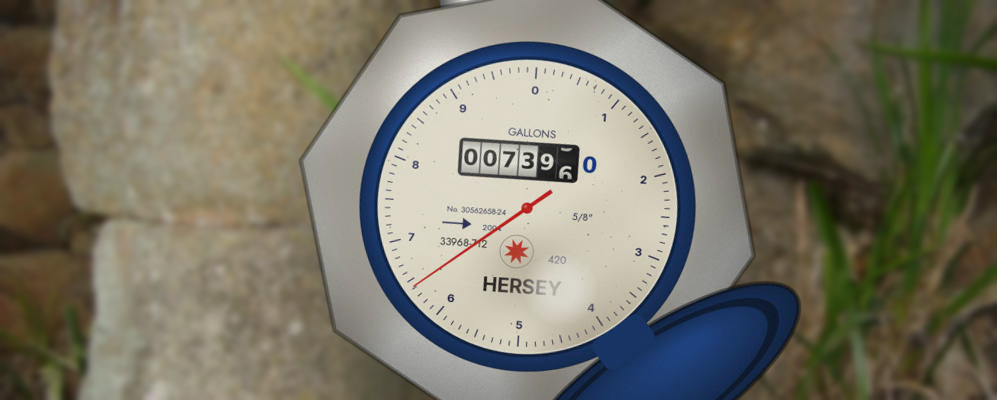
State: 73956.4 gal
